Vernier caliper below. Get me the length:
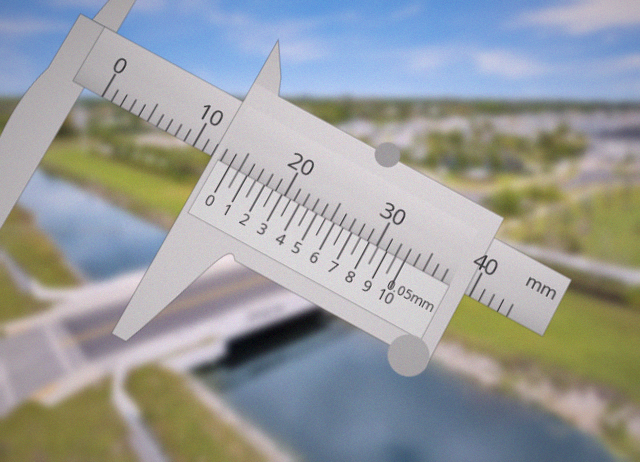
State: 14.0 mm
